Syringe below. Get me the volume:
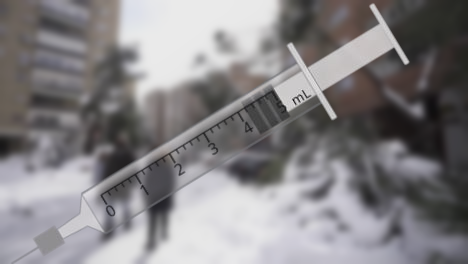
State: 4.2 mL
